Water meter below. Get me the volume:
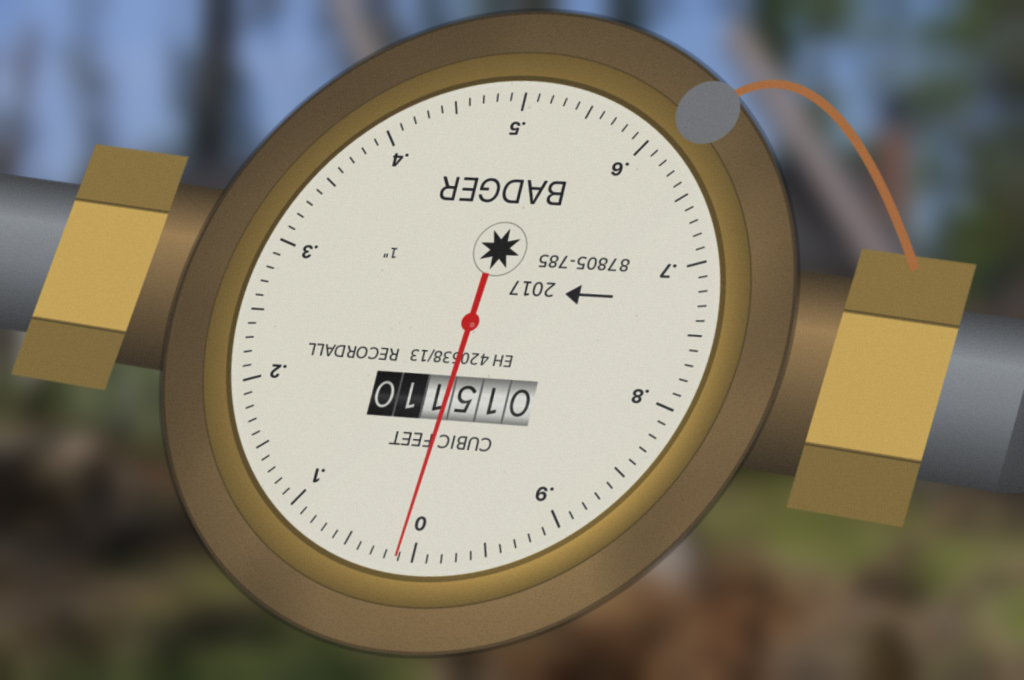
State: 15110.01 ft³
